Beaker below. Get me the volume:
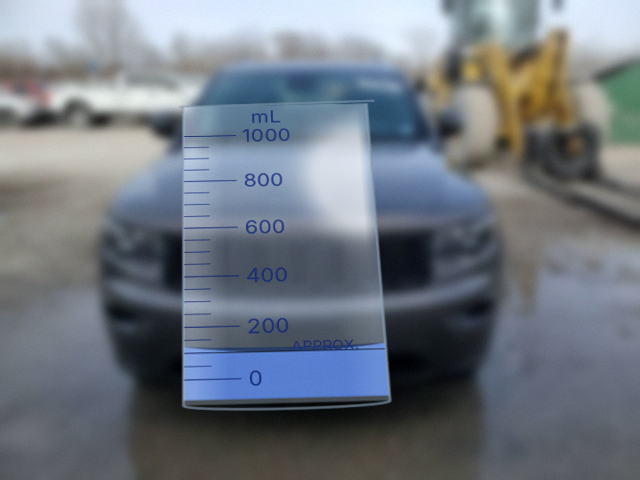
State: 100 mL
